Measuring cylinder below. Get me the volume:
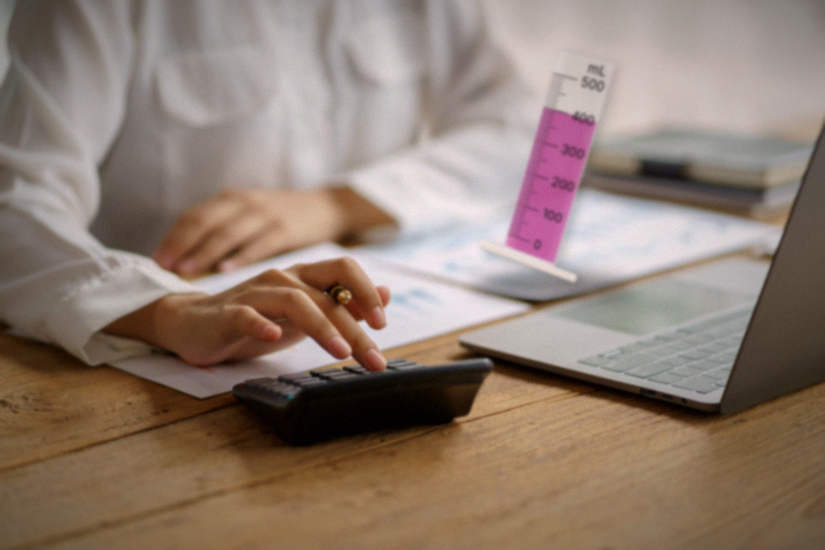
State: 400 mL
